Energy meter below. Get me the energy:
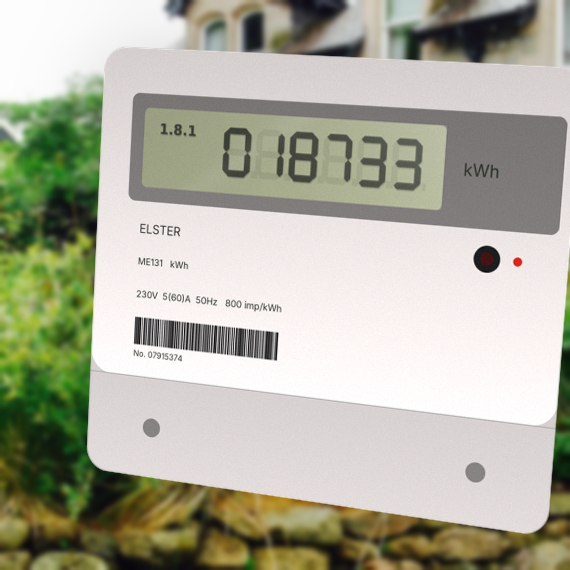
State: 18733 kWh
